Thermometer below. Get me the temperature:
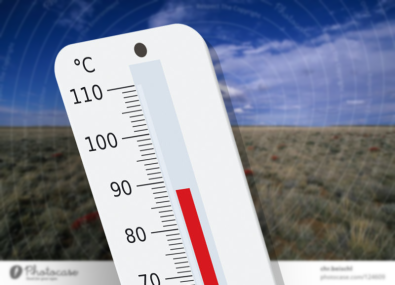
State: 88 °C
